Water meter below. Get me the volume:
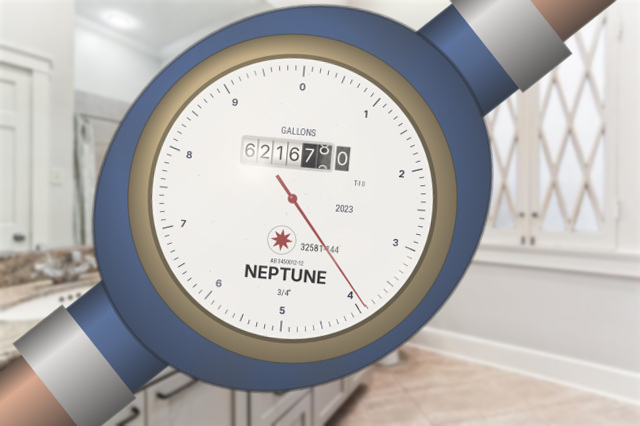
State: 6216783.9 gal
